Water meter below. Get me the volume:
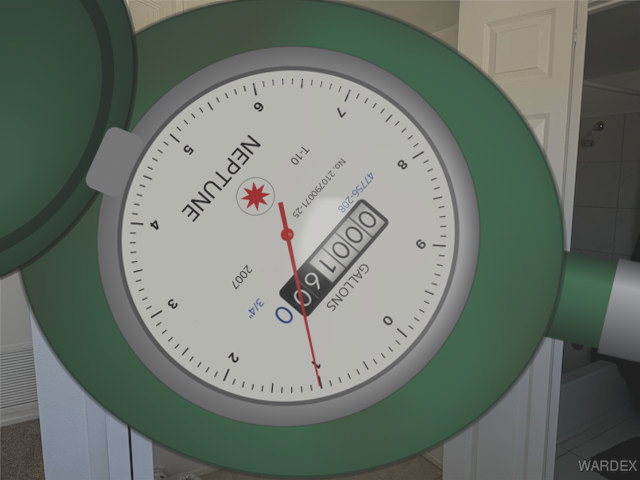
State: 1601.0 gal
